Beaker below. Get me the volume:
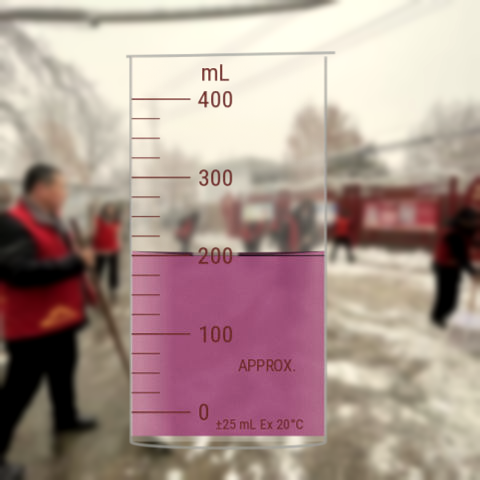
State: 200 mL
